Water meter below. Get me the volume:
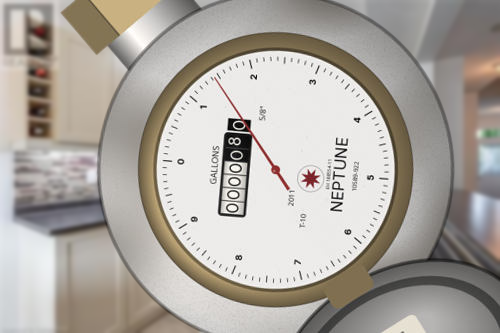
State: 81.4 gal
